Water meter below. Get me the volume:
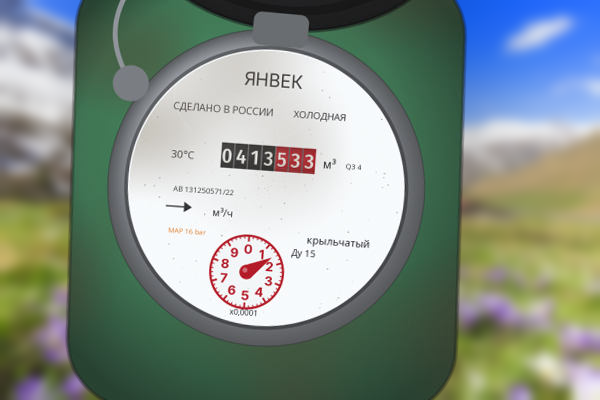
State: 413.5331 m³
